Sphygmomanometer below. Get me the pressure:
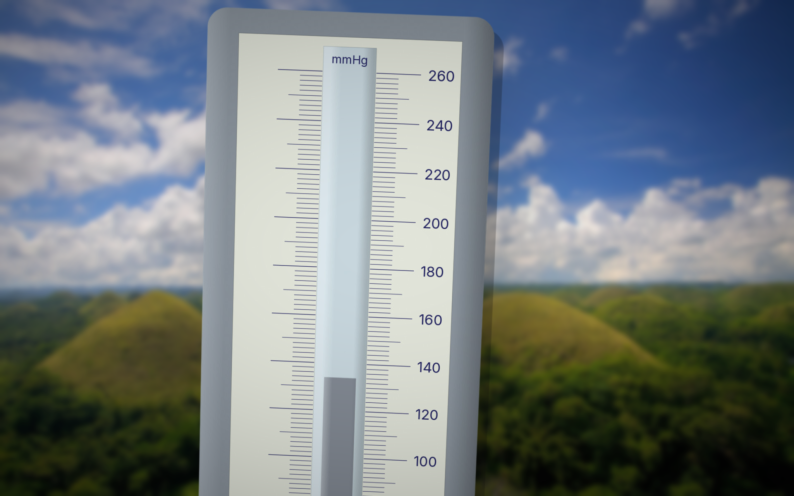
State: 134 mmHg
